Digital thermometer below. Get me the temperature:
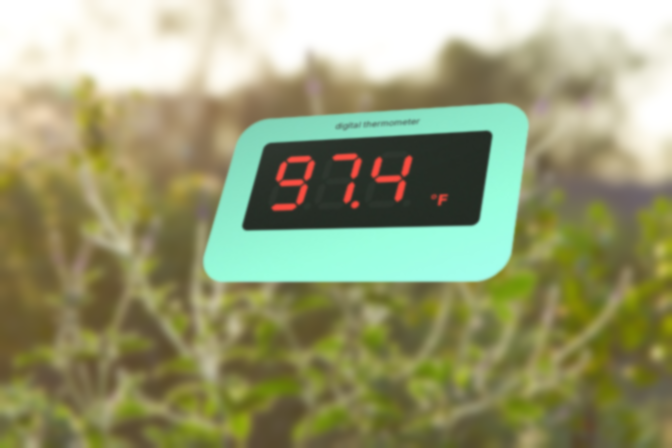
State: 97.4 °F
